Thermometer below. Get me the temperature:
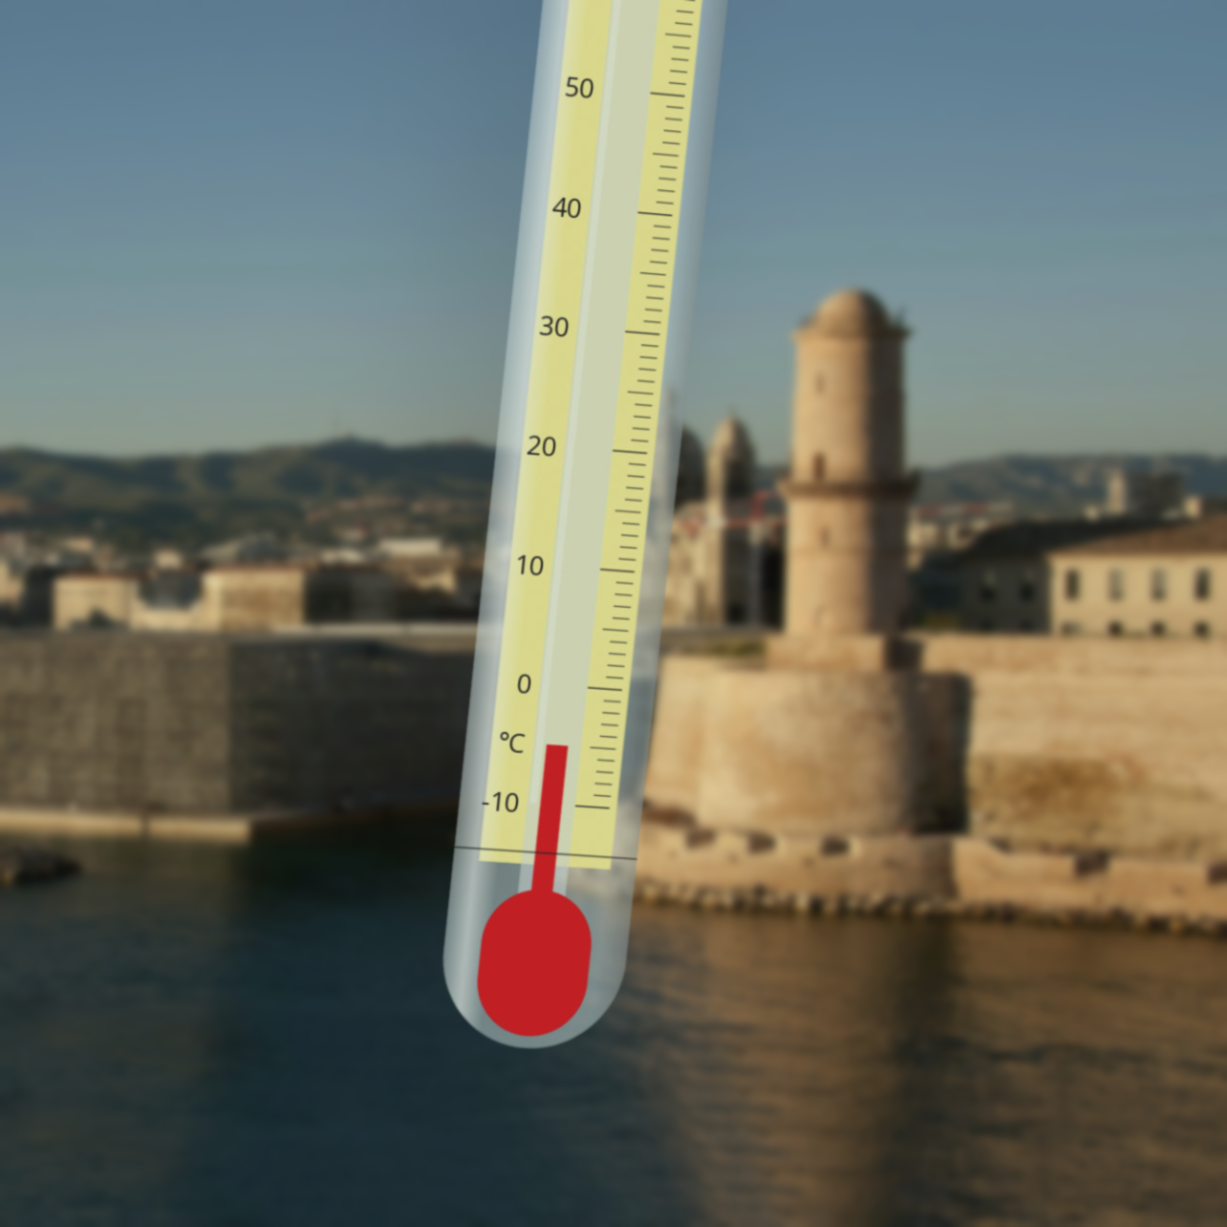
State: -5 °C
